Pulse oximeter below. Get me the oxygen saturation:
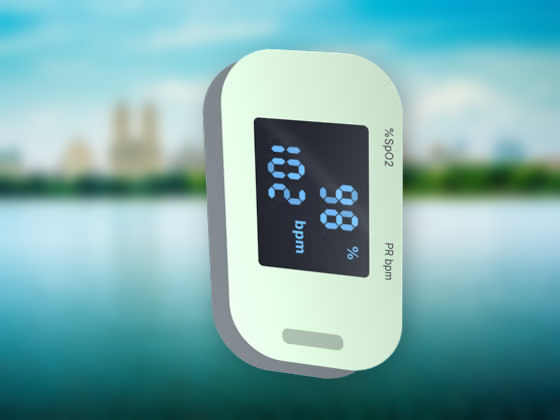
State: 98 %
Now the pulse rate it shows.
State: 102 bpm
